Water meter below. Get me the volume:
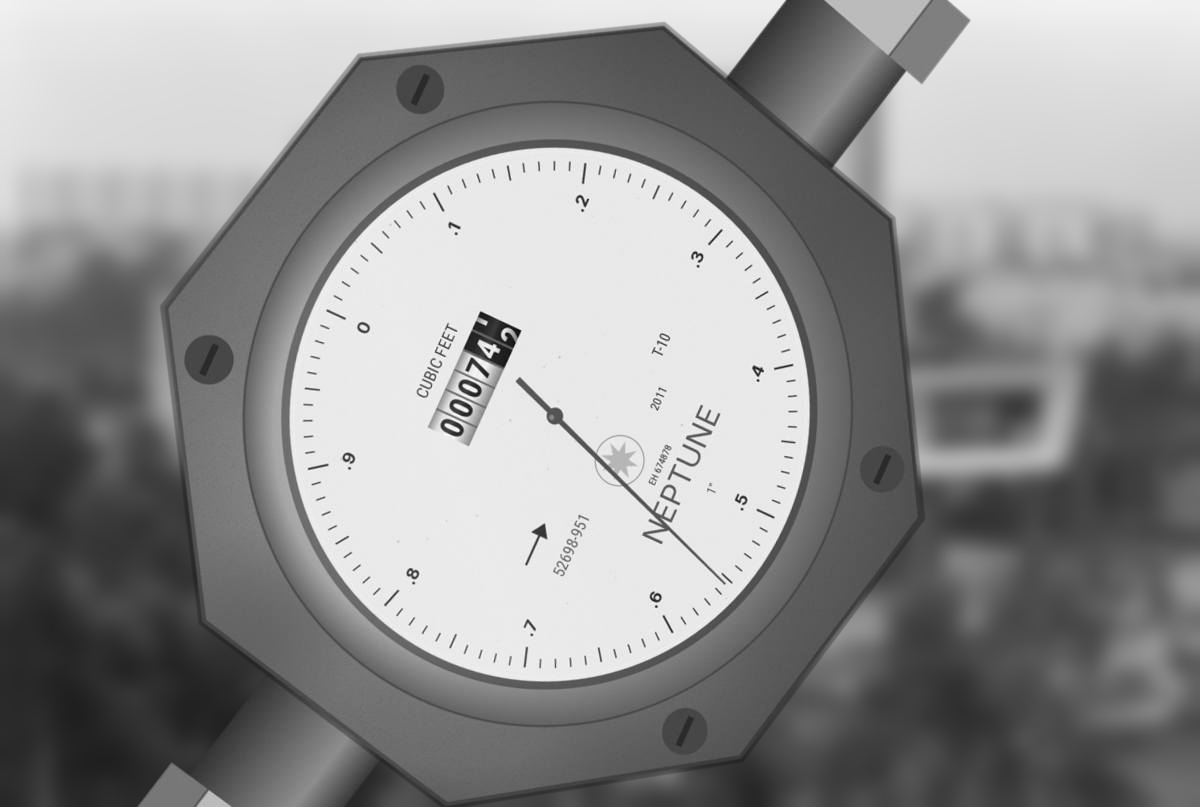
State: 741.55 ft³
